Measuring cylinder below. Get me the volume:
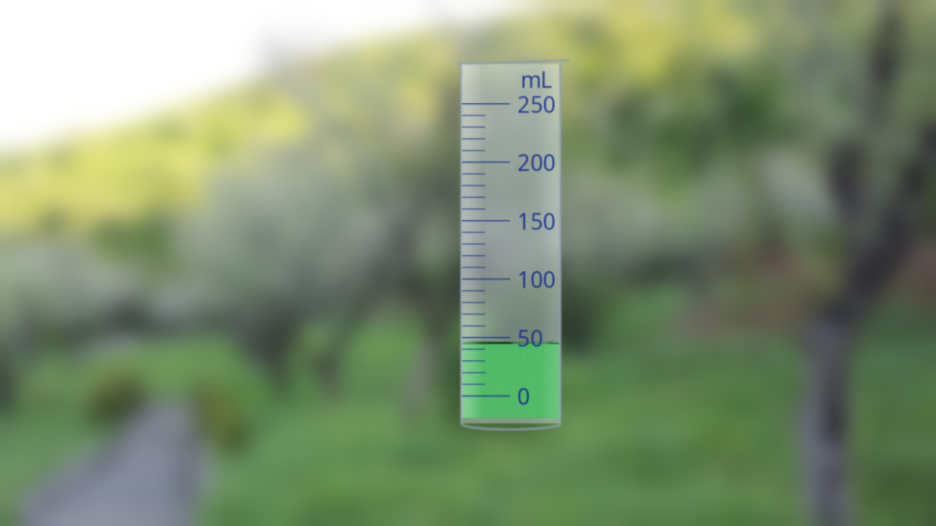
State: 45 mL
